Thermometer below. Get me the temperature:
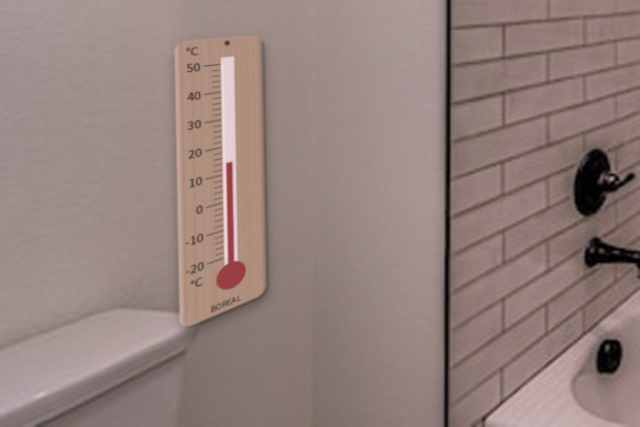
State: 14 °C
